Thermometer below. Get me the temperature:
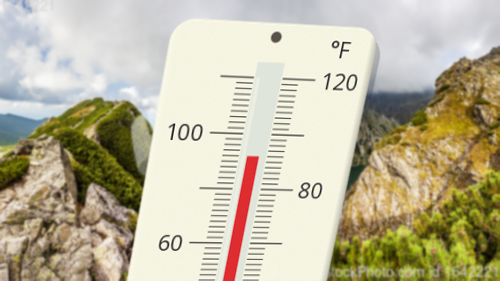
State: 92 °F
